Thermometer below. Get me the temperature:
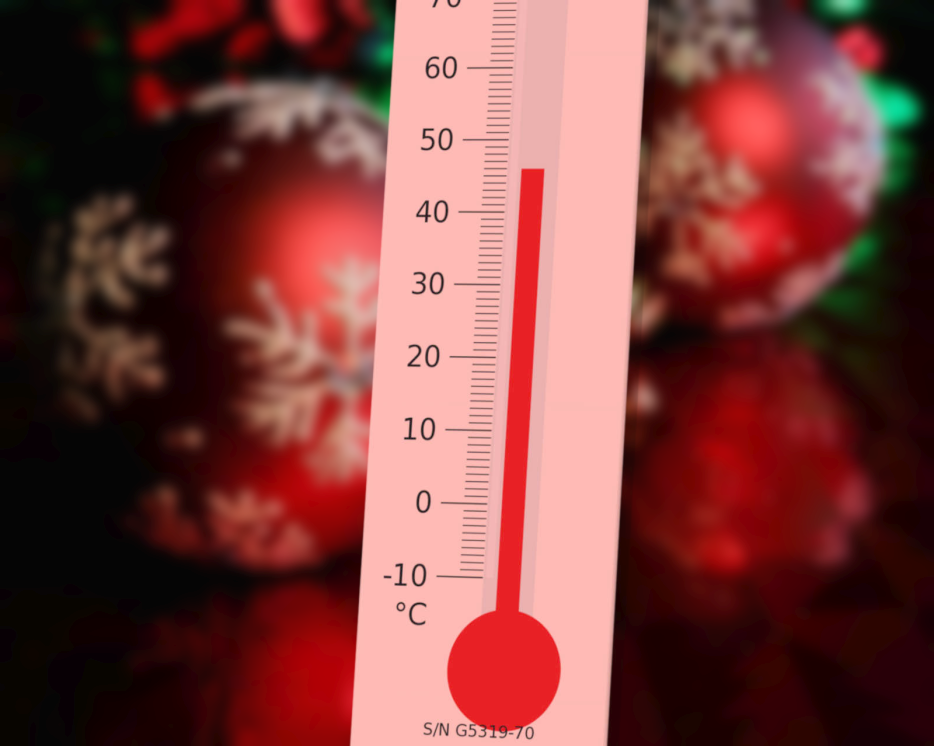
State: 46 °C
